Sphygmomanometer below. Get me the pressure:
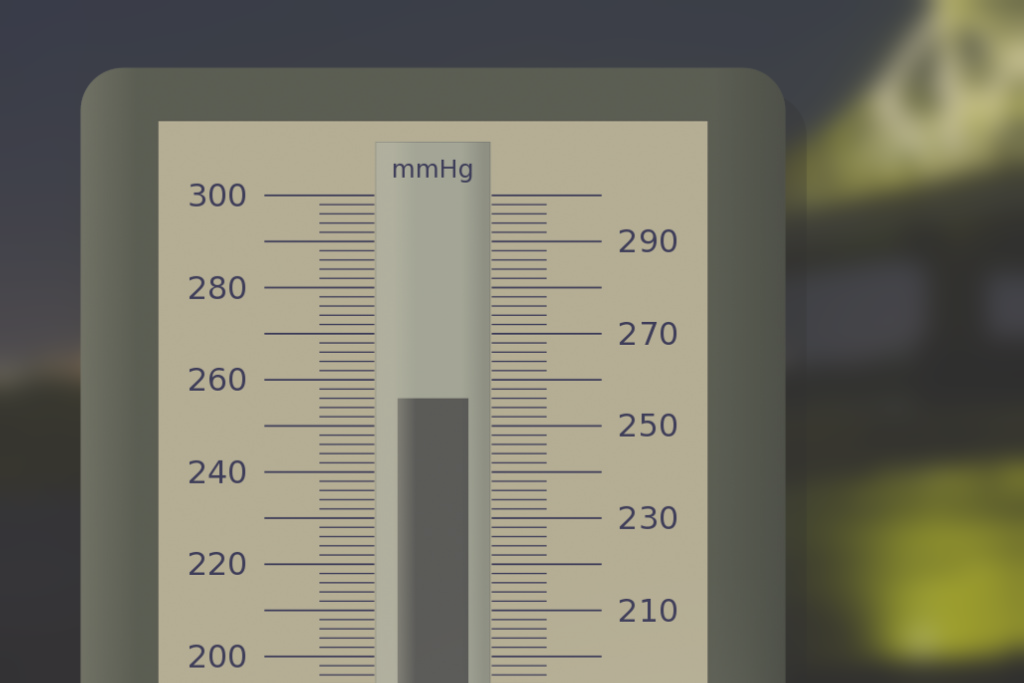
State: 256 mmHg
